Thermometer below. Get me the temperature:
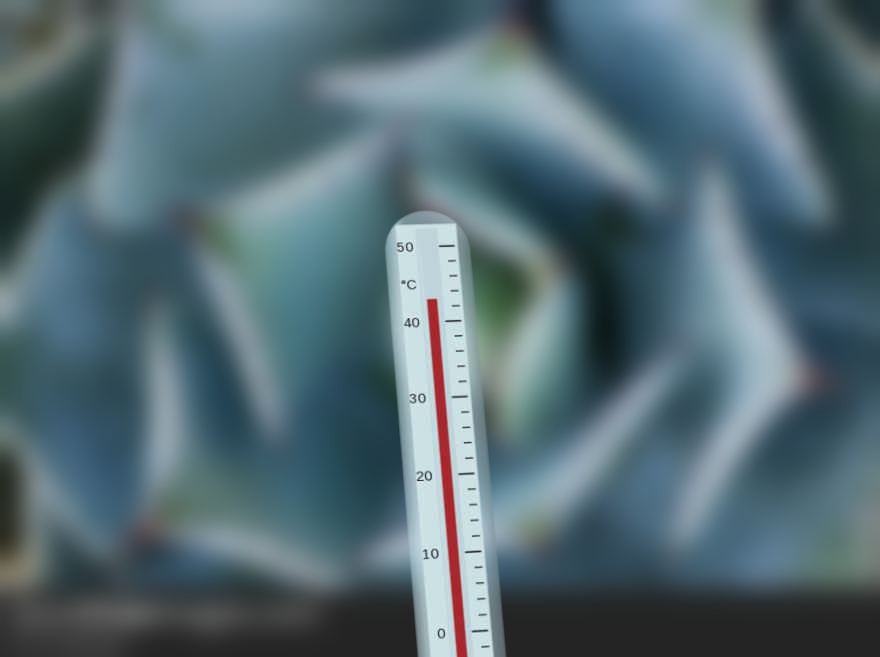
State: 43 °C
